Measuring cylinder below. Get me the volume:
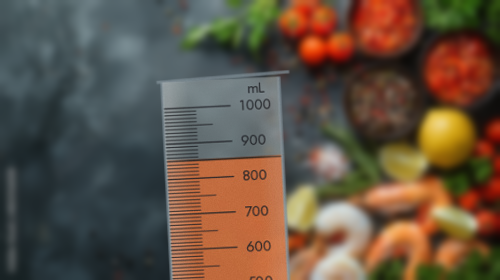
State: 850 mL
